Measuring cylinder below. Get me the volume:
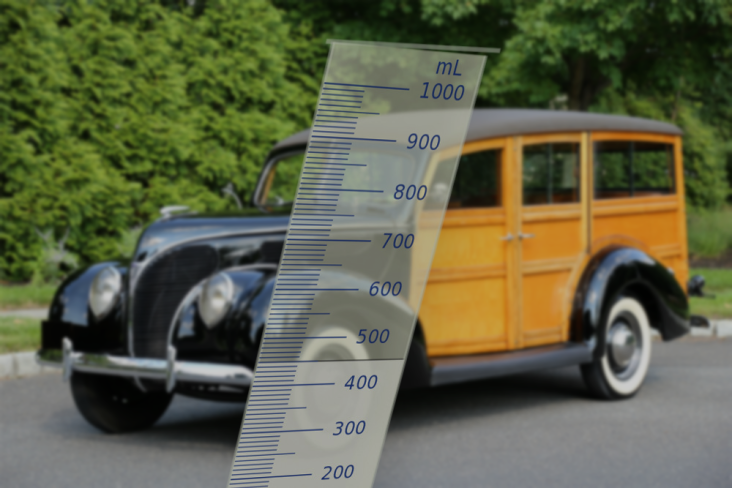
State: 450 mL
